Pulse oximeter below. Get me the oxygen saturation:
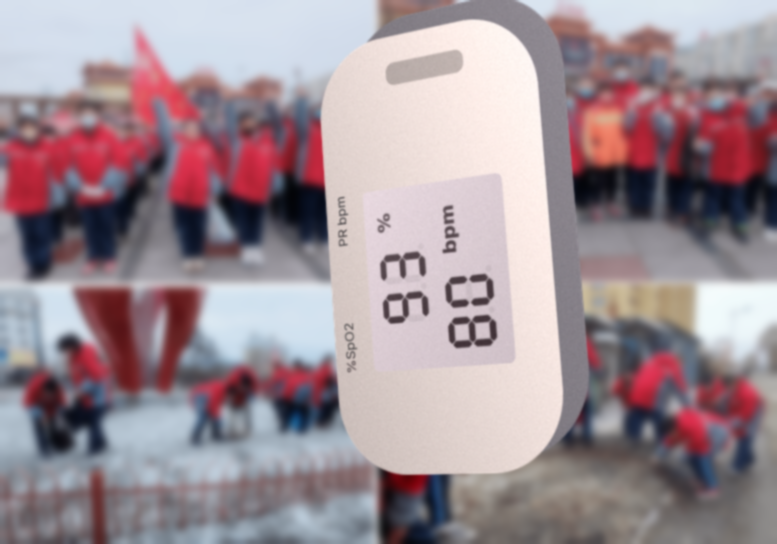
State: 93 %
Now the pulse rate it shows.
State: 80 bpm
